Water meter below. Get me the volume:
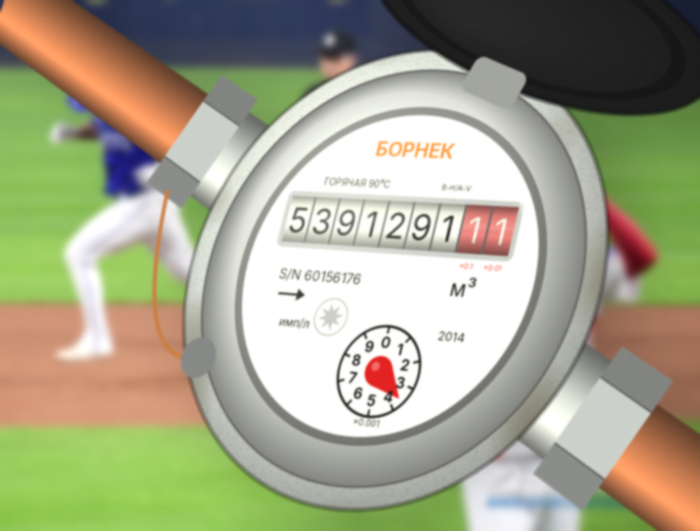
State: 5391291.113 m³
